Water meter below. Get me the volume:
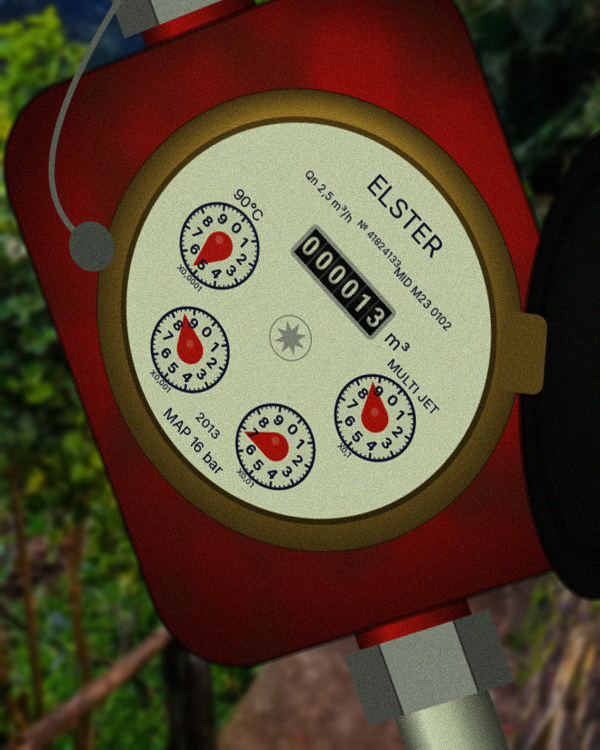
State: 13.8685 m³
